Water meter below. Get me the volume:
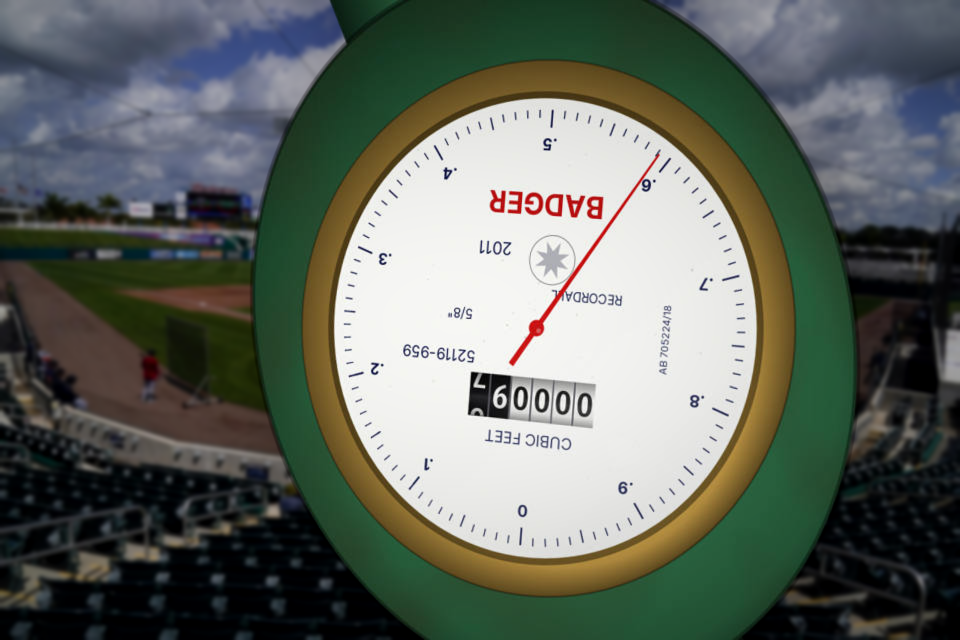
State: 96.59 ft³
